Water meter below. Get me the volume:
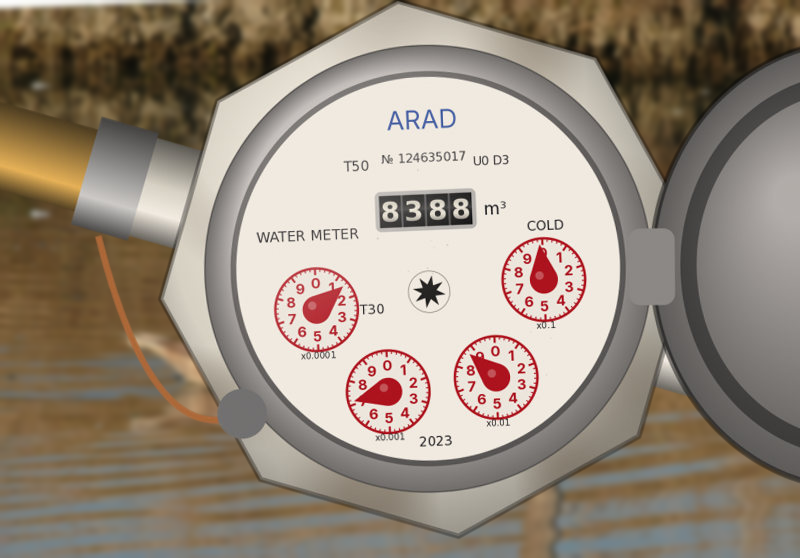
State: 8387.9871 m³
